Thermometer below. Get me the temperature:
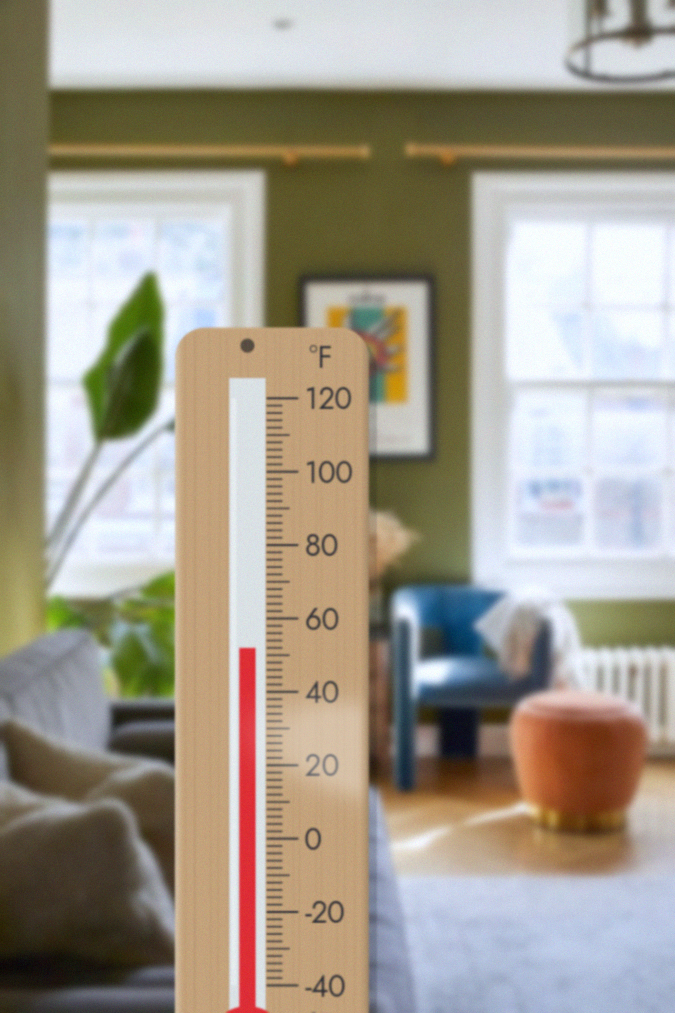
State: 52 °F
